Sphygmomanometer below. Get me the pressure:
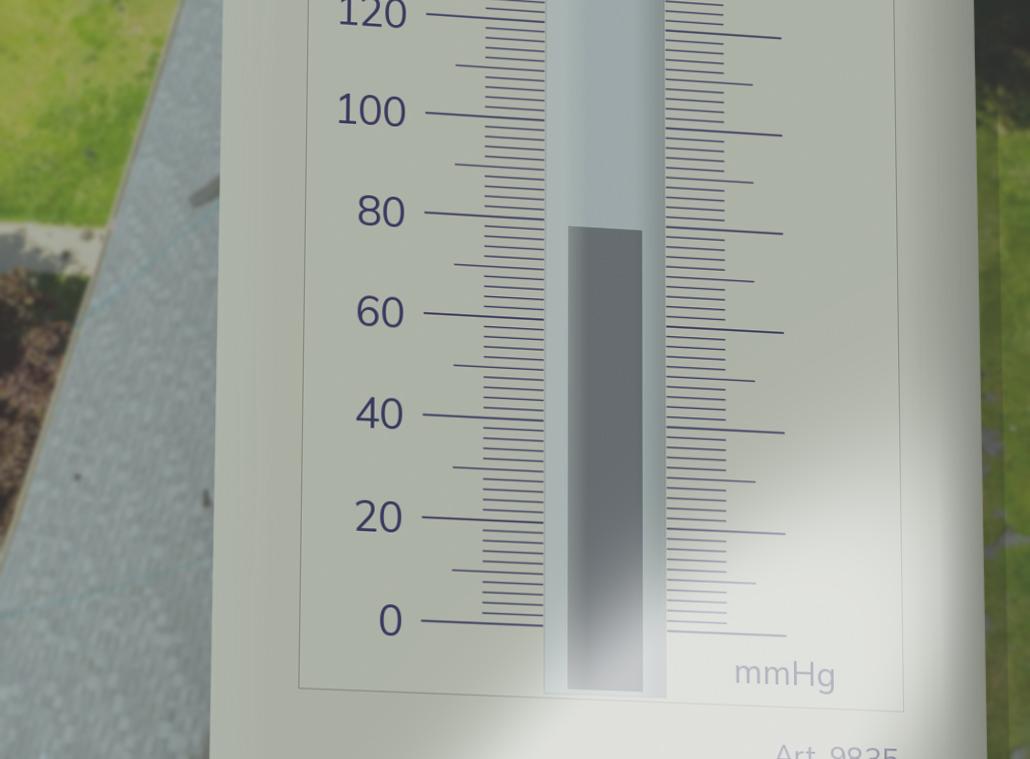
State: 79 mmHg
